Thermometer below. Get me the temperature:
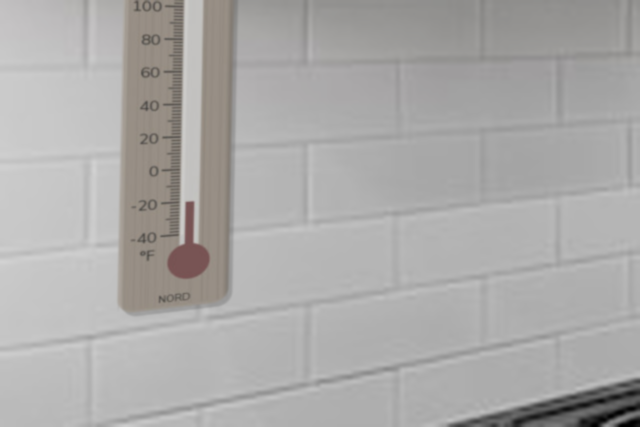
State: -20 °F
